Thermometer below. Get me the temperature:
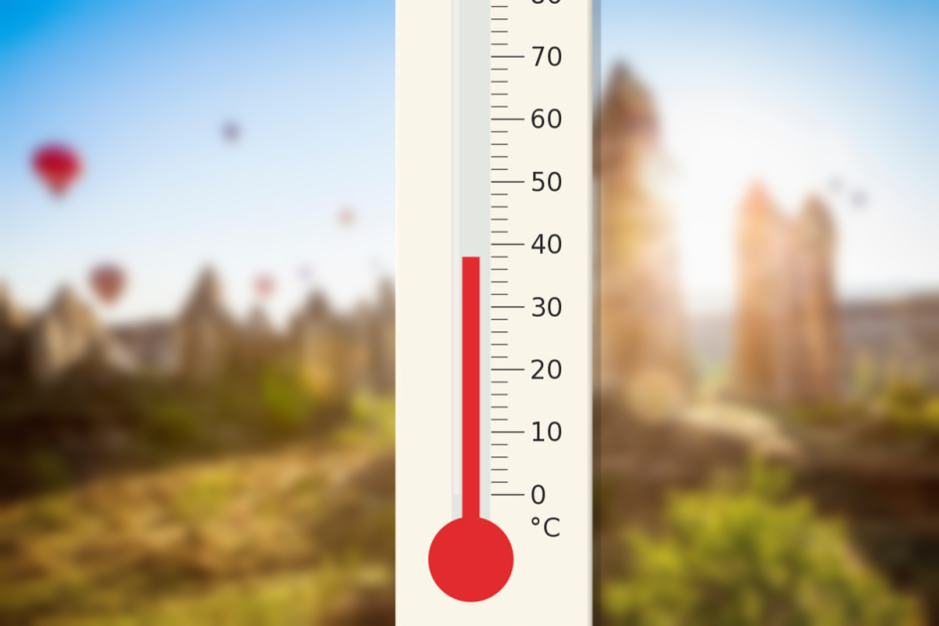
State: 38 °C
